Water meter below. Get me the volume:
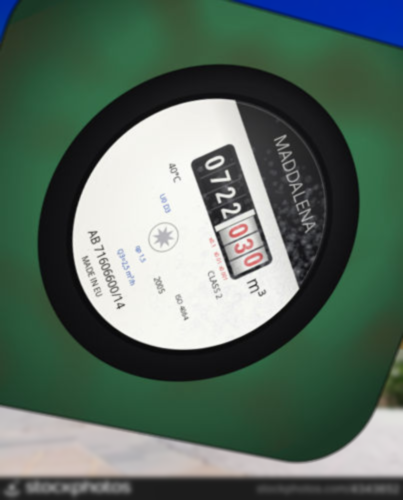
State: 722.030 m³
